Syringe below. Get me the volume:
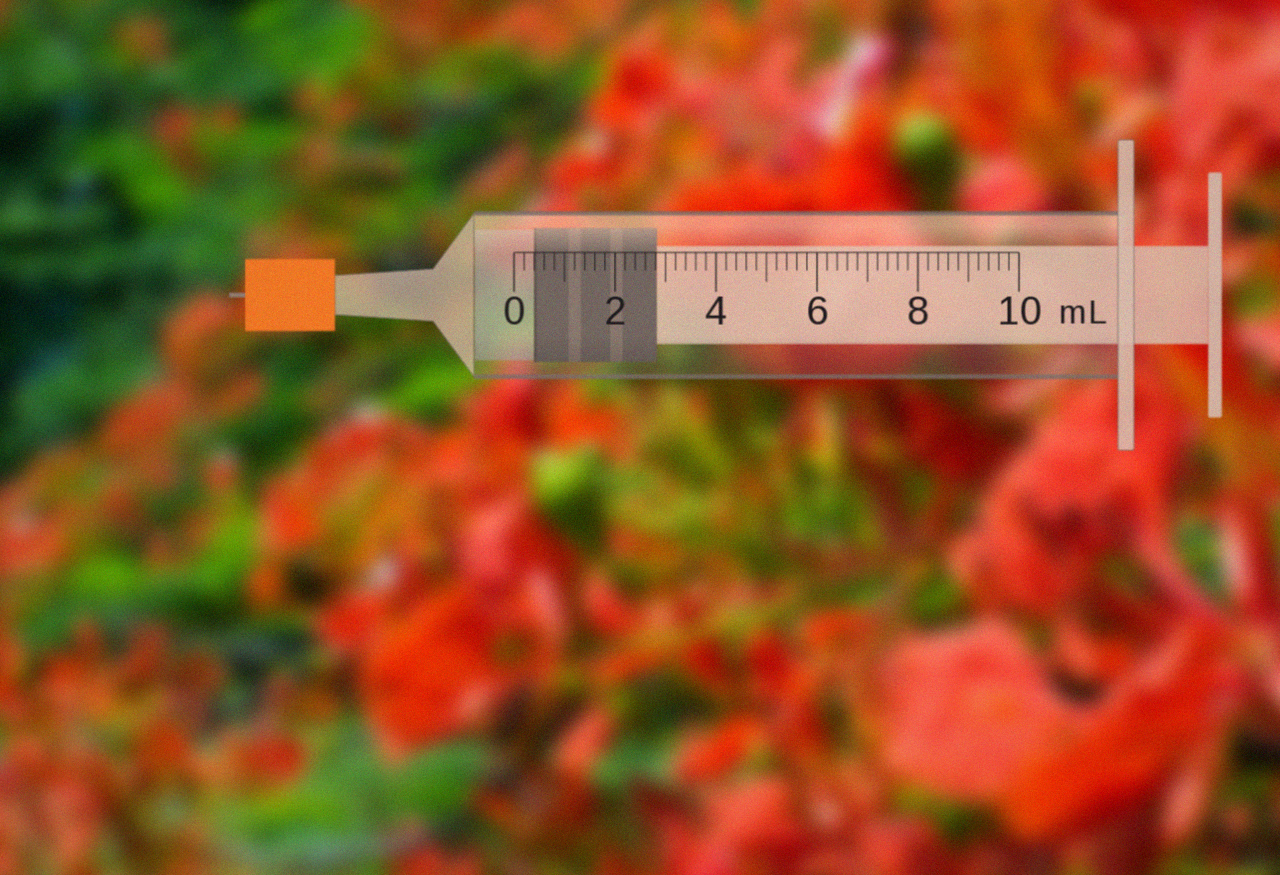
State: 0.4 mL
